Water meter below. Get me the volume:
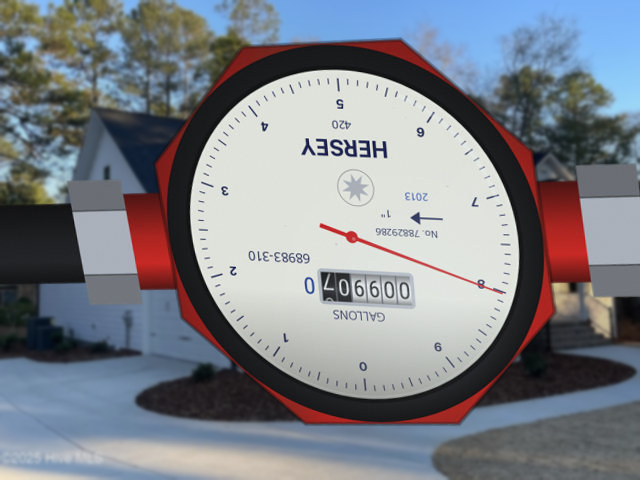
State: 99068.0 gal
